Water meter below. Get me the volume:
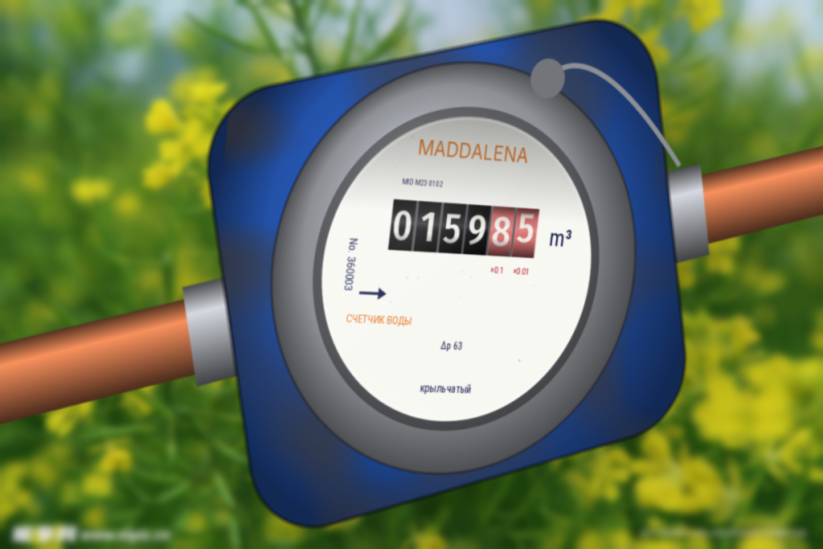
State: 159.85 m³
